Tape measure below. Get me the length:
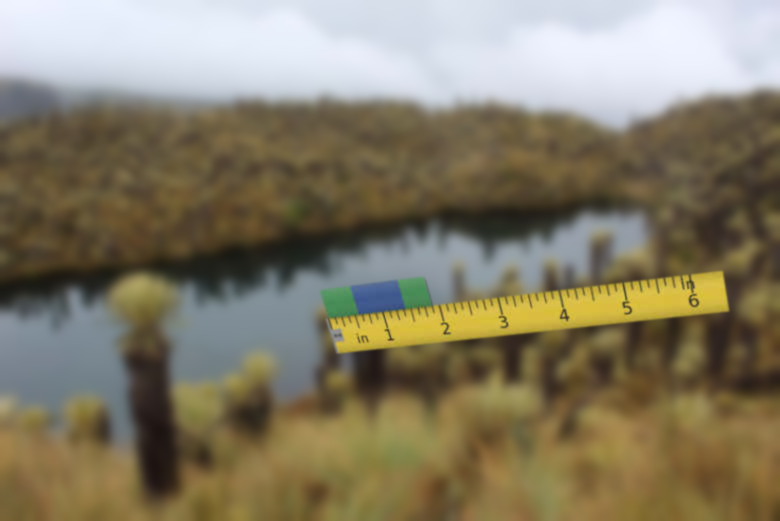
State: 1.875 in
